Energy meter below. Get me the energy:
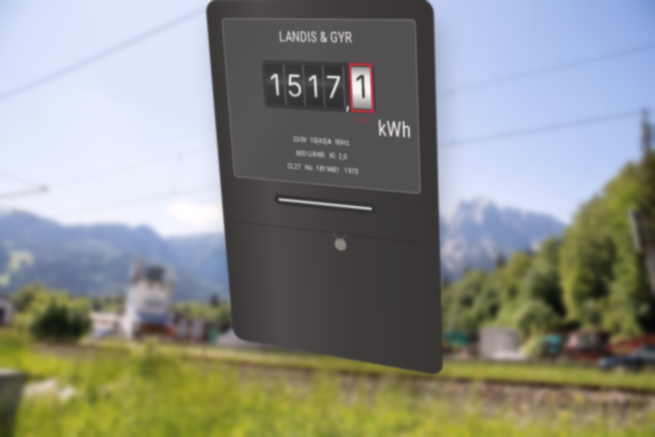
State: 1517.1 kWh
